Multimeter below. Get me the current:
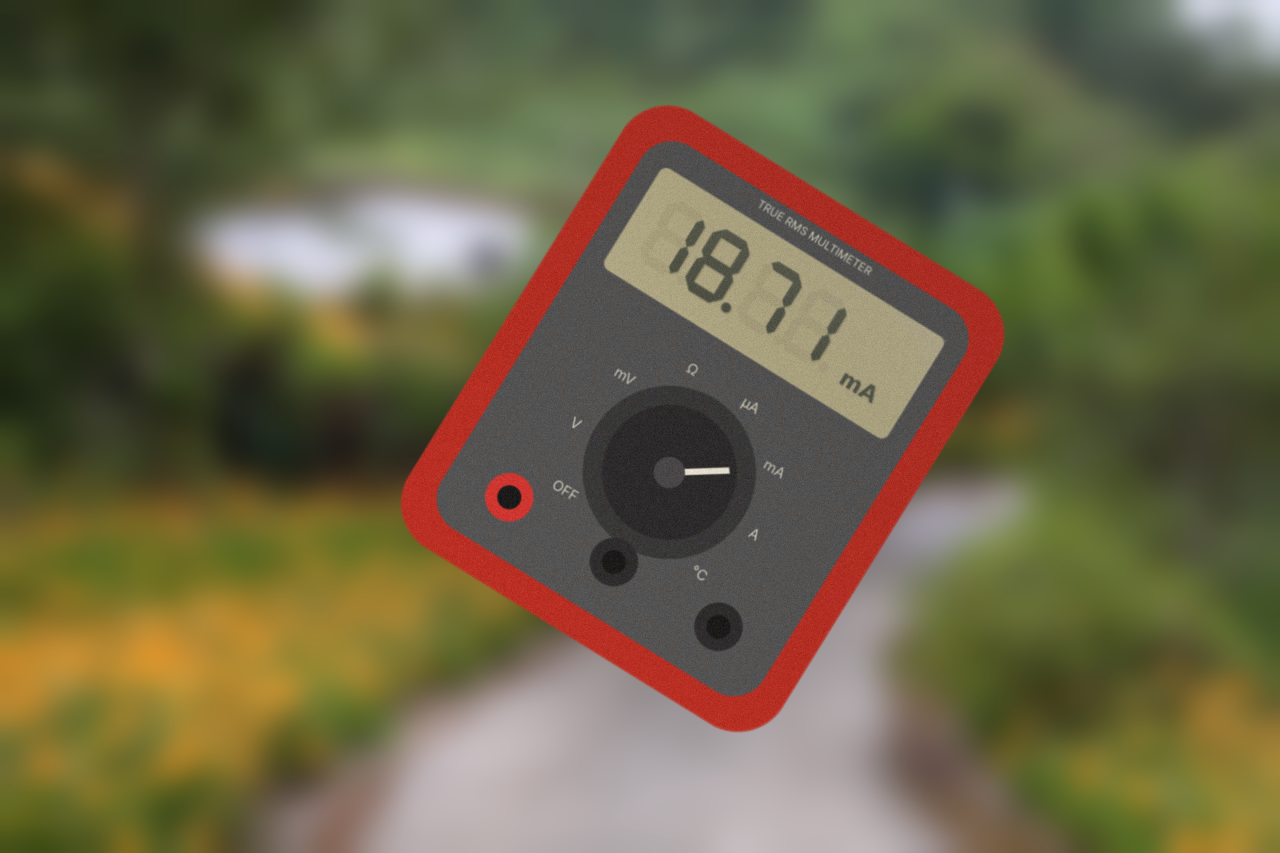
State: 18.71 mA
